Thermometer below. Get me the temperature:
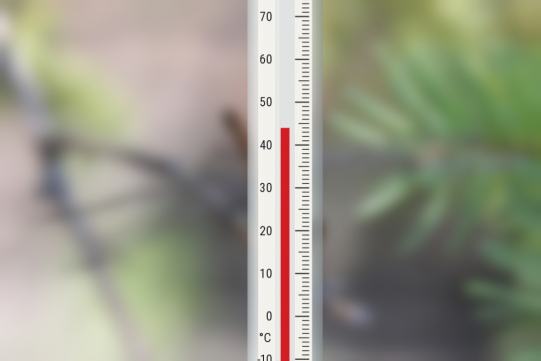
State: 44 °C
